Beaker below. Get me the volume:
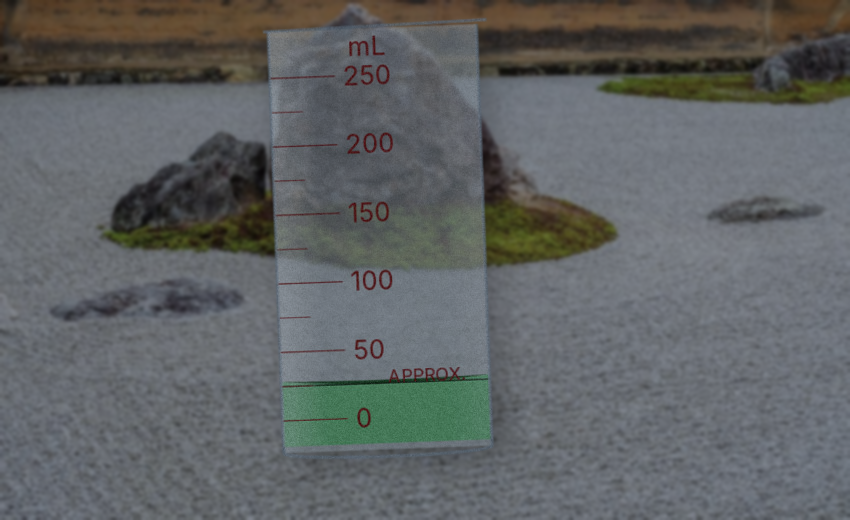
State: 25 mL
